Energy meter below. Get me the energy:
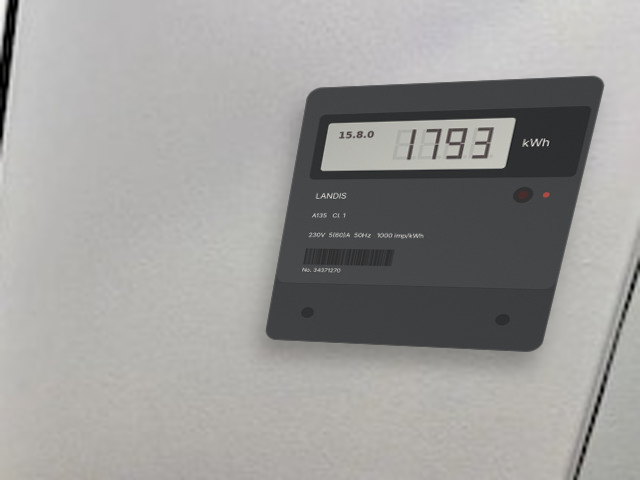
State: 1793 kWh
